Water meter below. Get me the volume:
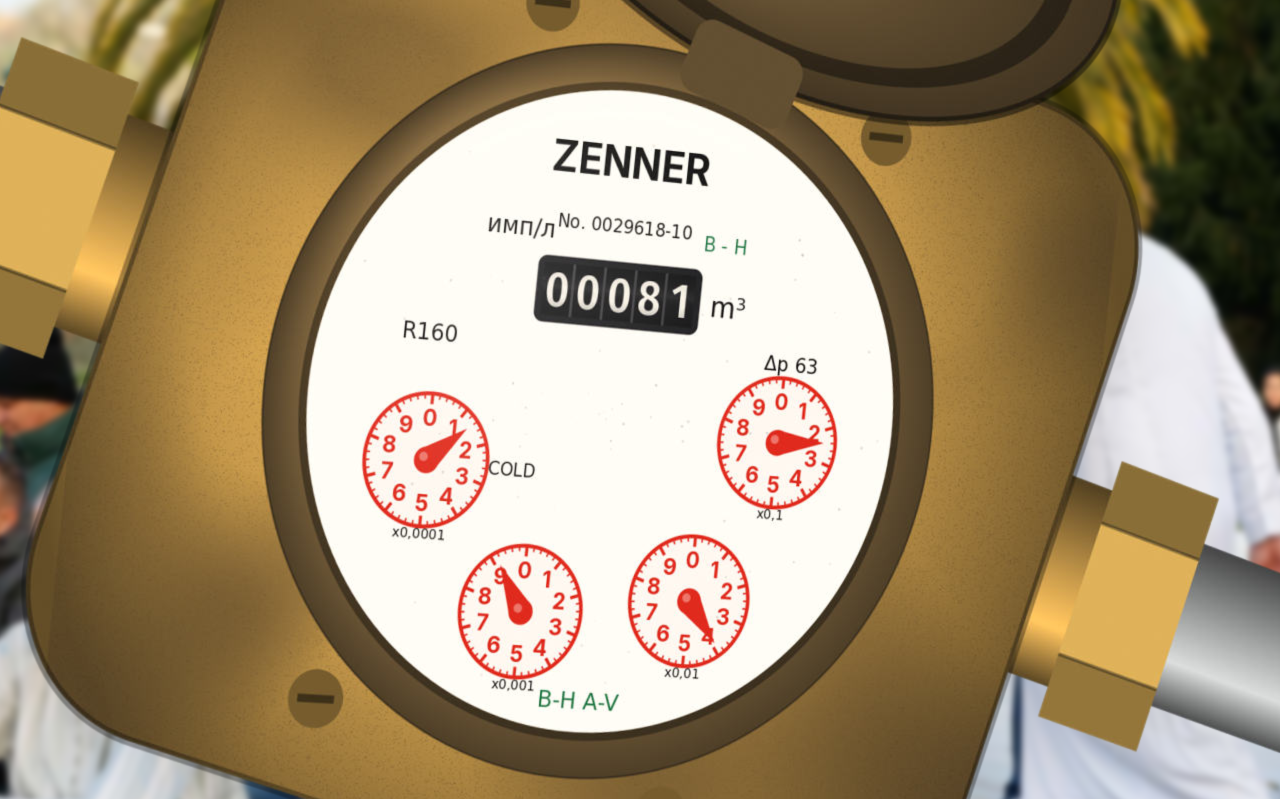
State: 81.2391 m³
